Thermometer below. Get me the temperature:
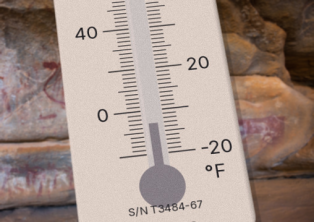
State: -6 °F
